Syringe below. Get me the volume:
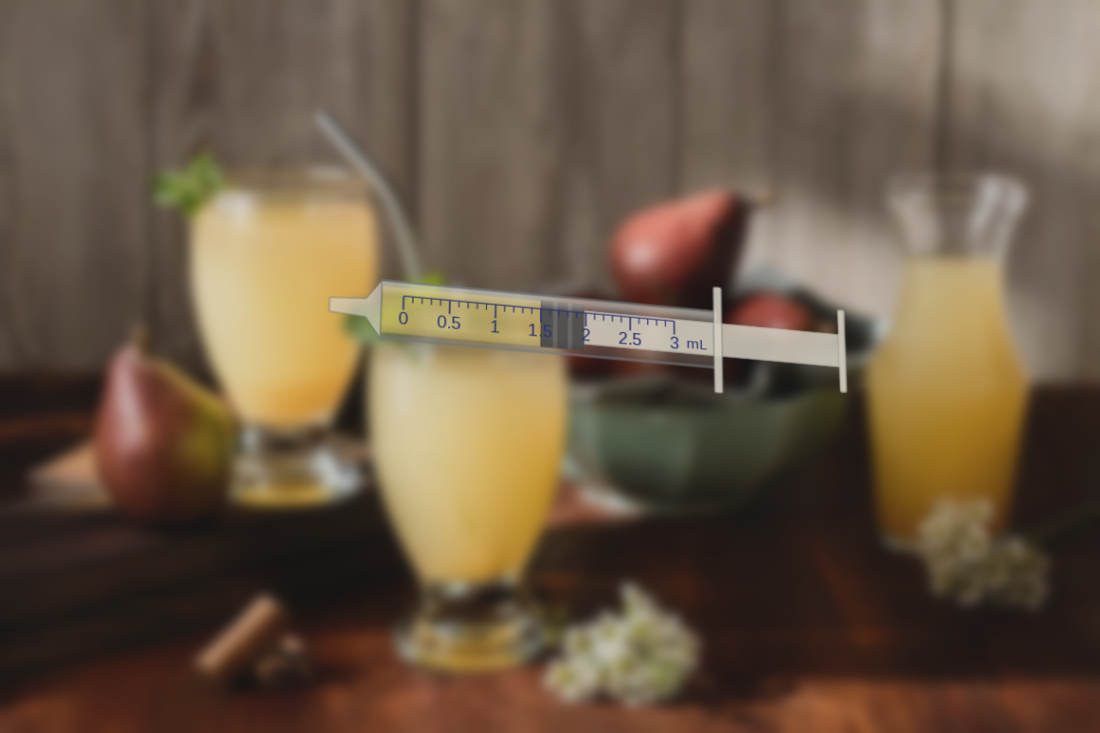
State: 1.5 mL
